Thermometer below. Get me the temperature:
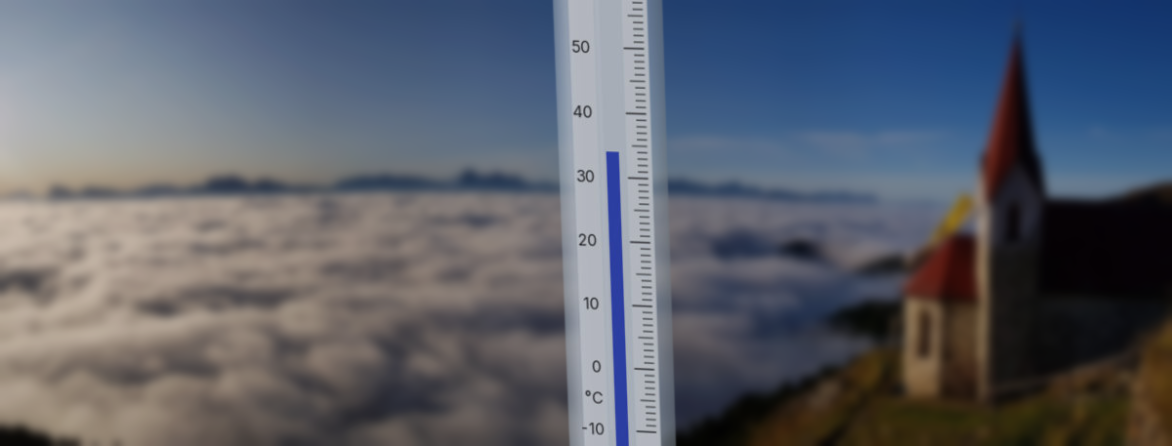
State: 34 °C
